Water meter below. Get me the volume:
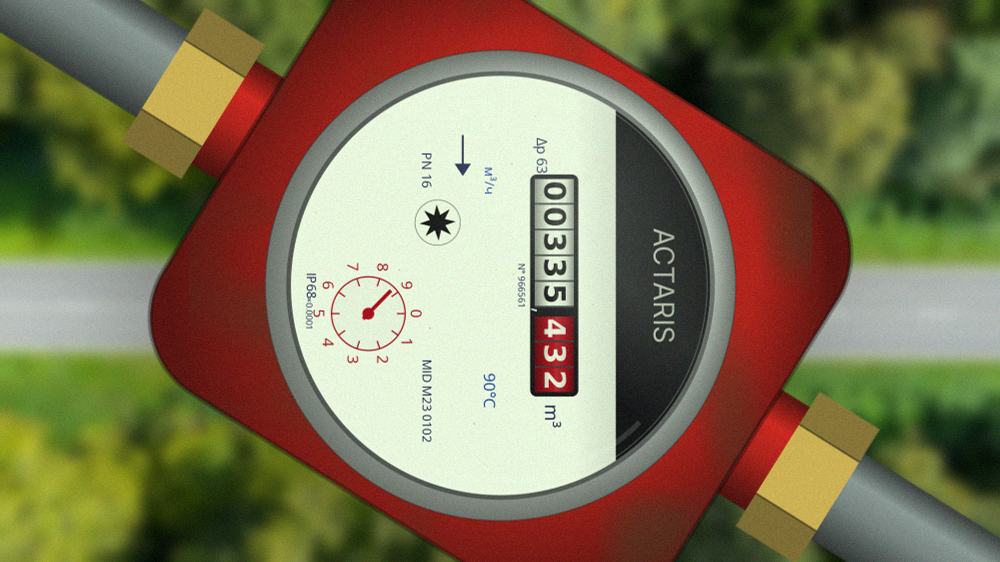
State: 335.4328 m³
